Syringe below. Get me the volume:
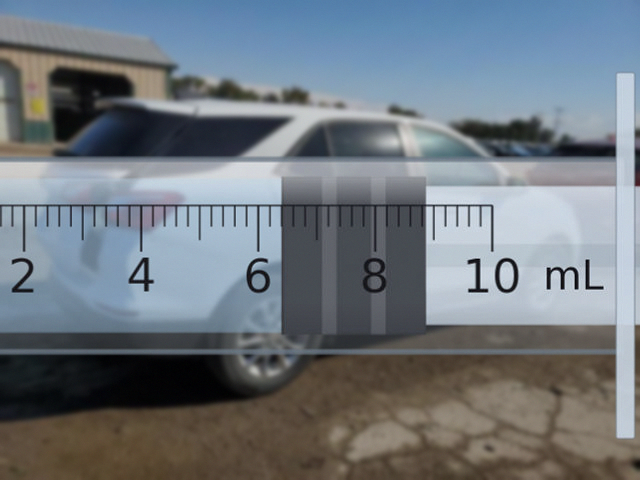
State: 6.4 mL
